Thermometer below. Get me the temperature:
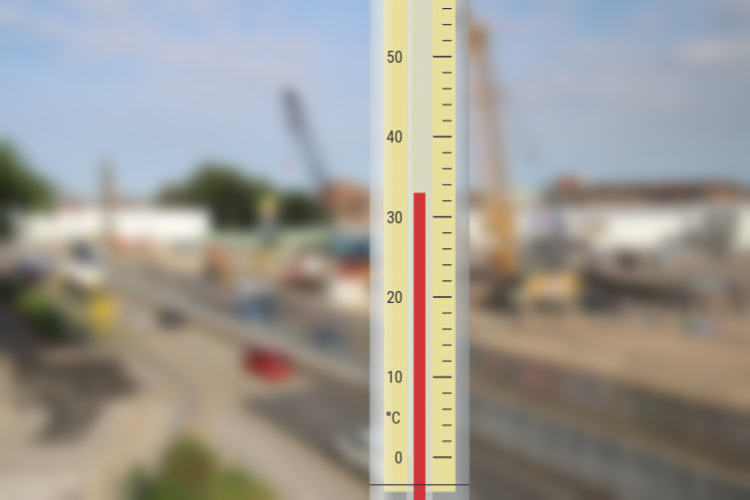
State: 33 °C
